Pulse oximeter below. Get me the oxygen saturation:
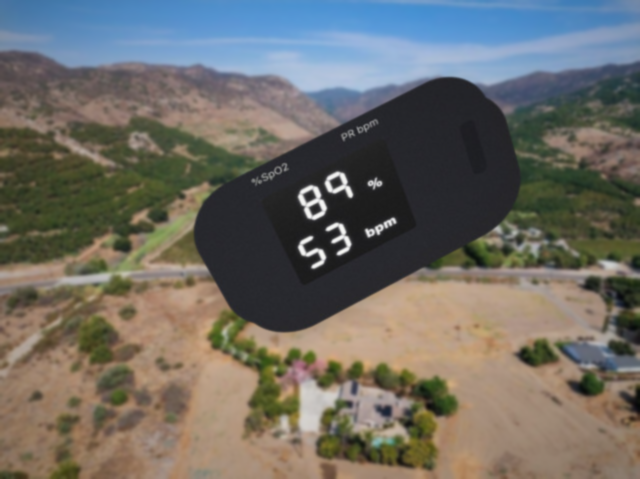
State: 89 %
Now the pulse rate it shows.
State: 53 bpm
